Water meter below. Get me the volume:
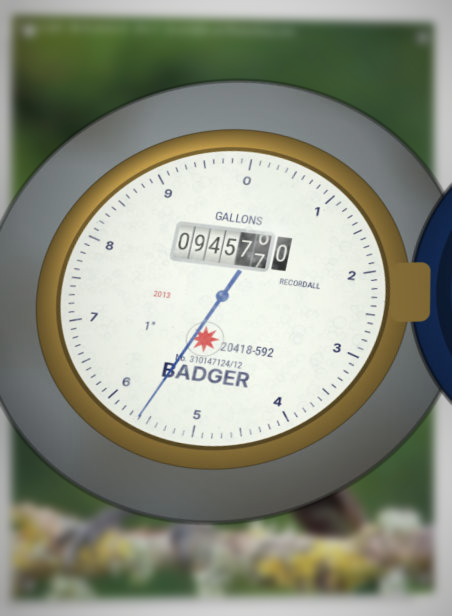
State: 945765.6 gal
